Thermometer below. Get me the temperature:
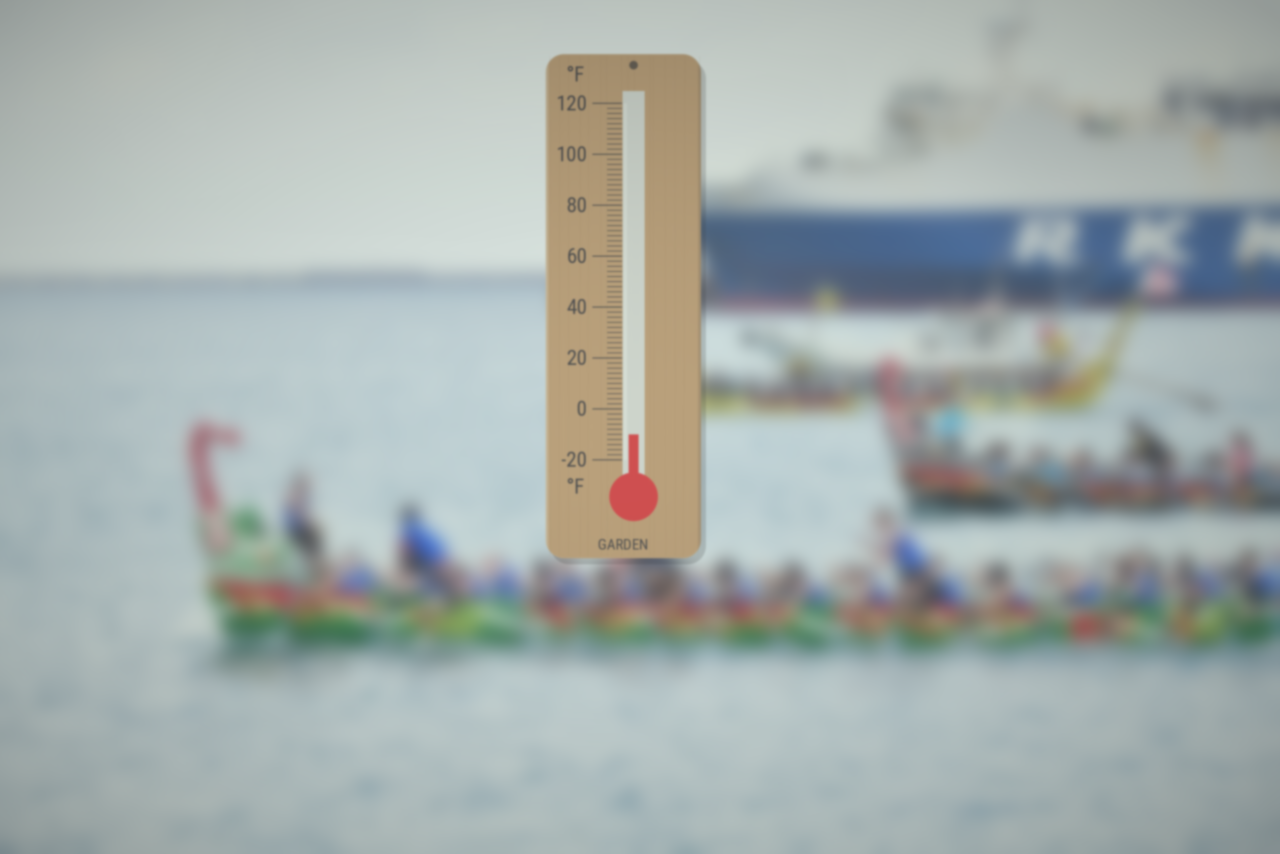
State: -10 °F
